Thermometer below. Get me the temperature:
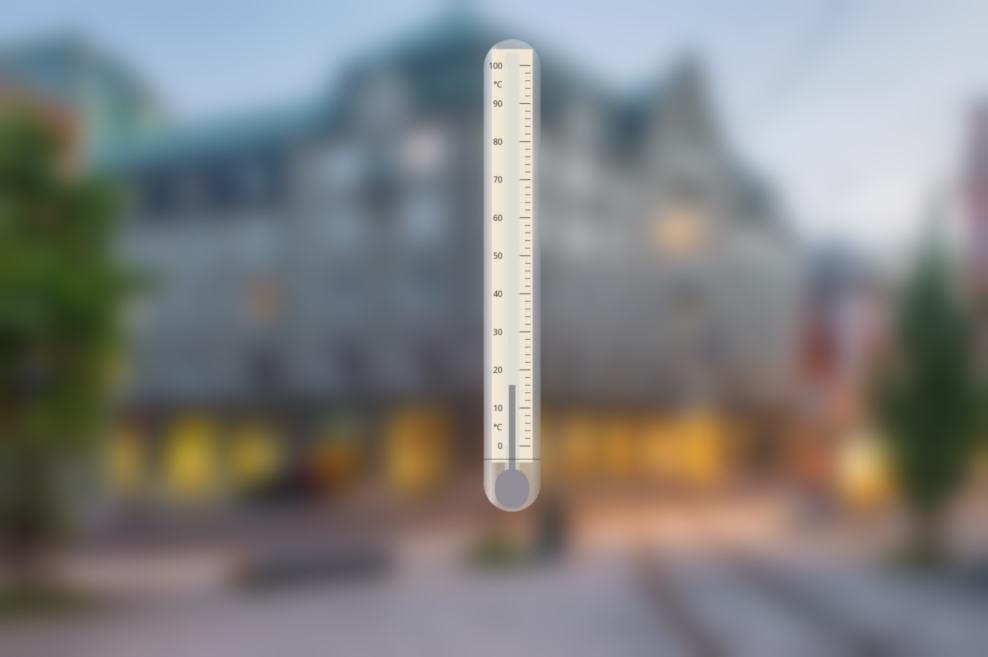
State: 16 °C
